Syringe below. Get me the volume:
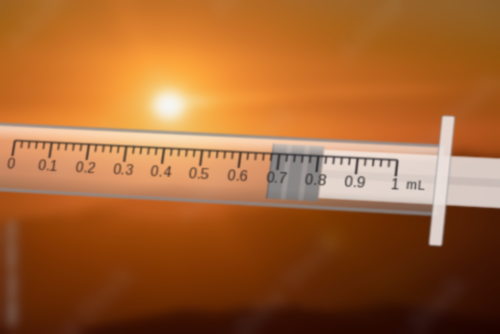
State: 0.68 mL
